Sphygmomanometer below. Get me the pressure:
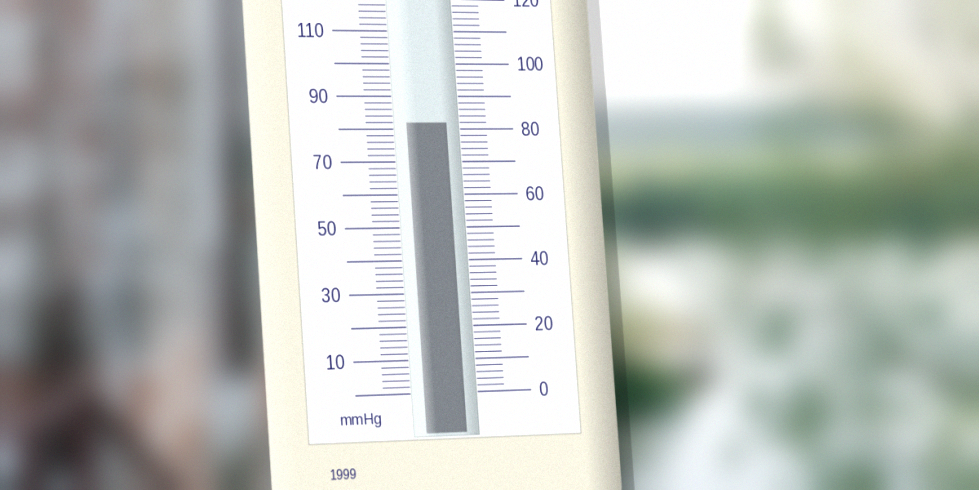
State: 82 mmHg
